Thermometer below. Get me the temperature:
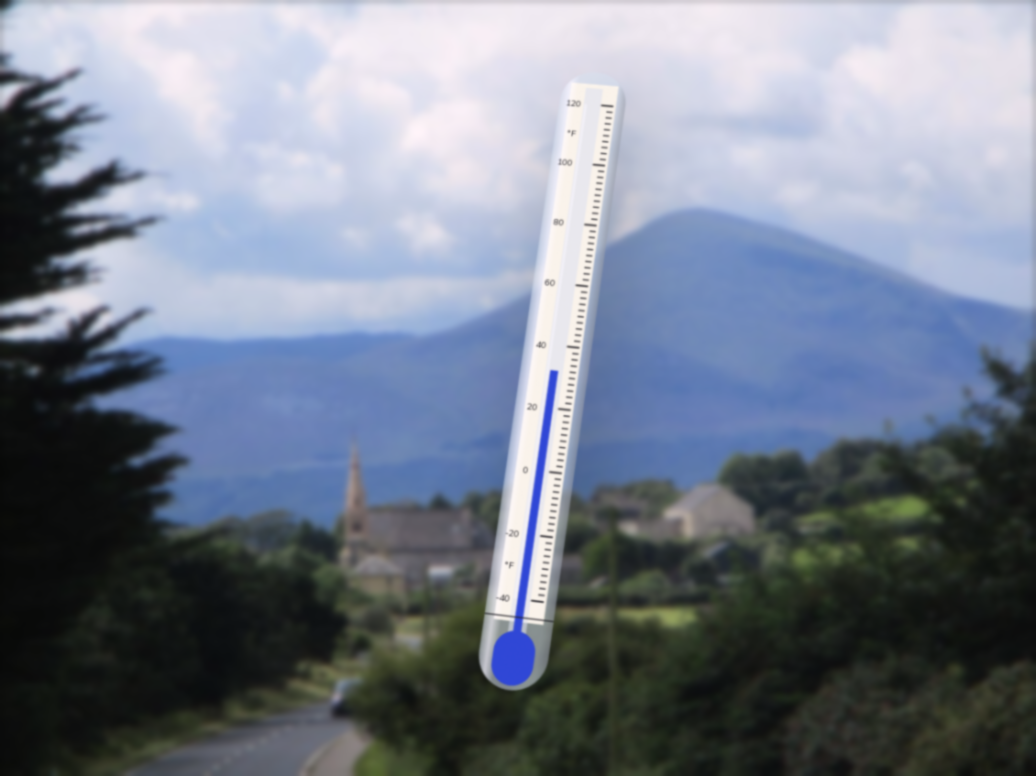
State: 32 °F
